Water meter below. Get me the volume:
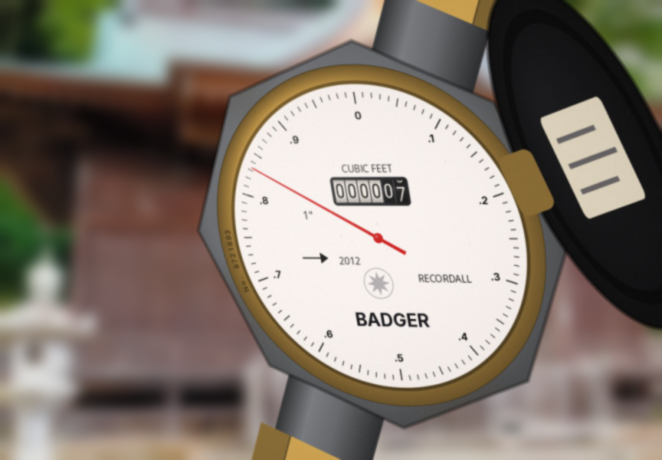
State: 6.83 ft³
